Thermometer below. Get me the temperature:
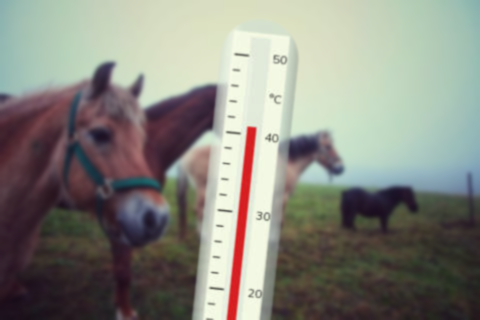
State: 41 °C
